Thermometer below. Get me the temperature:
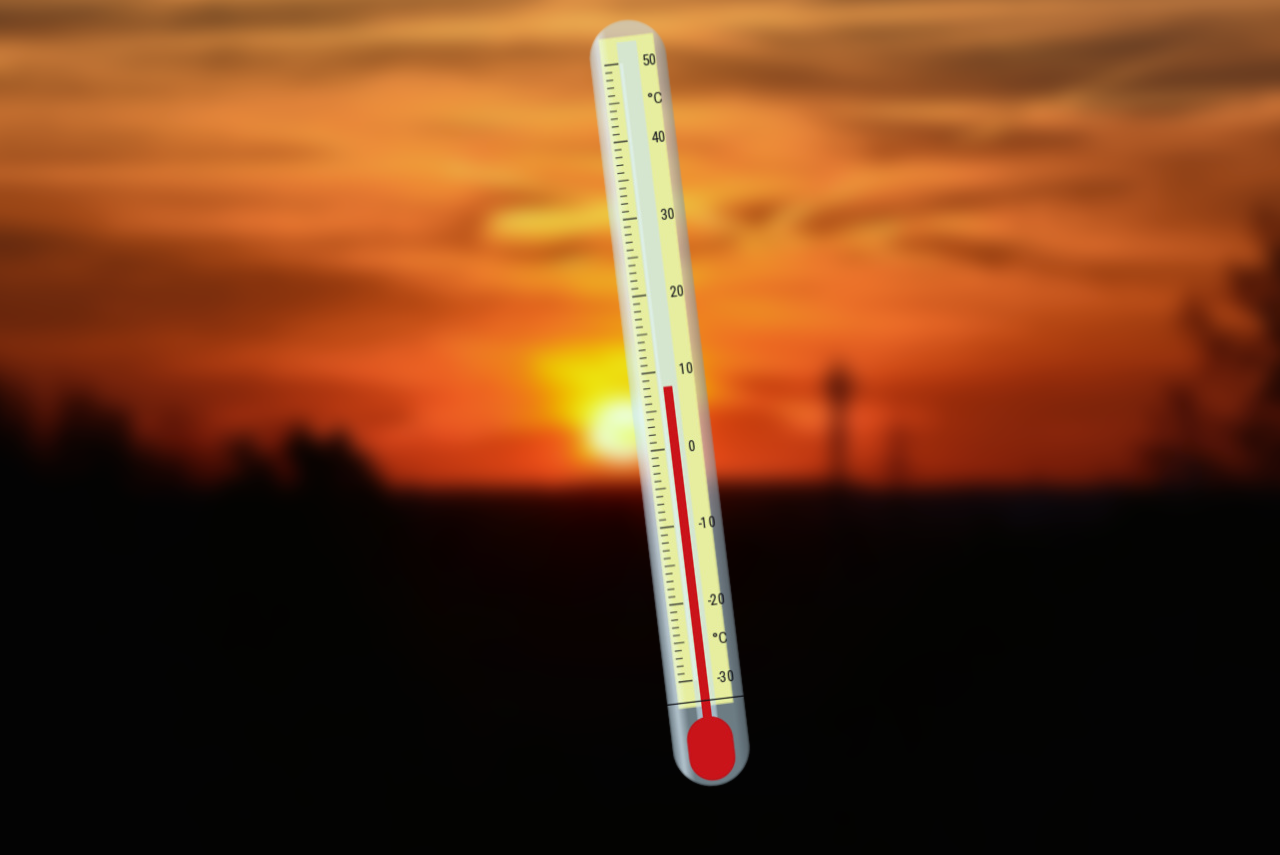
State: 8 °C
